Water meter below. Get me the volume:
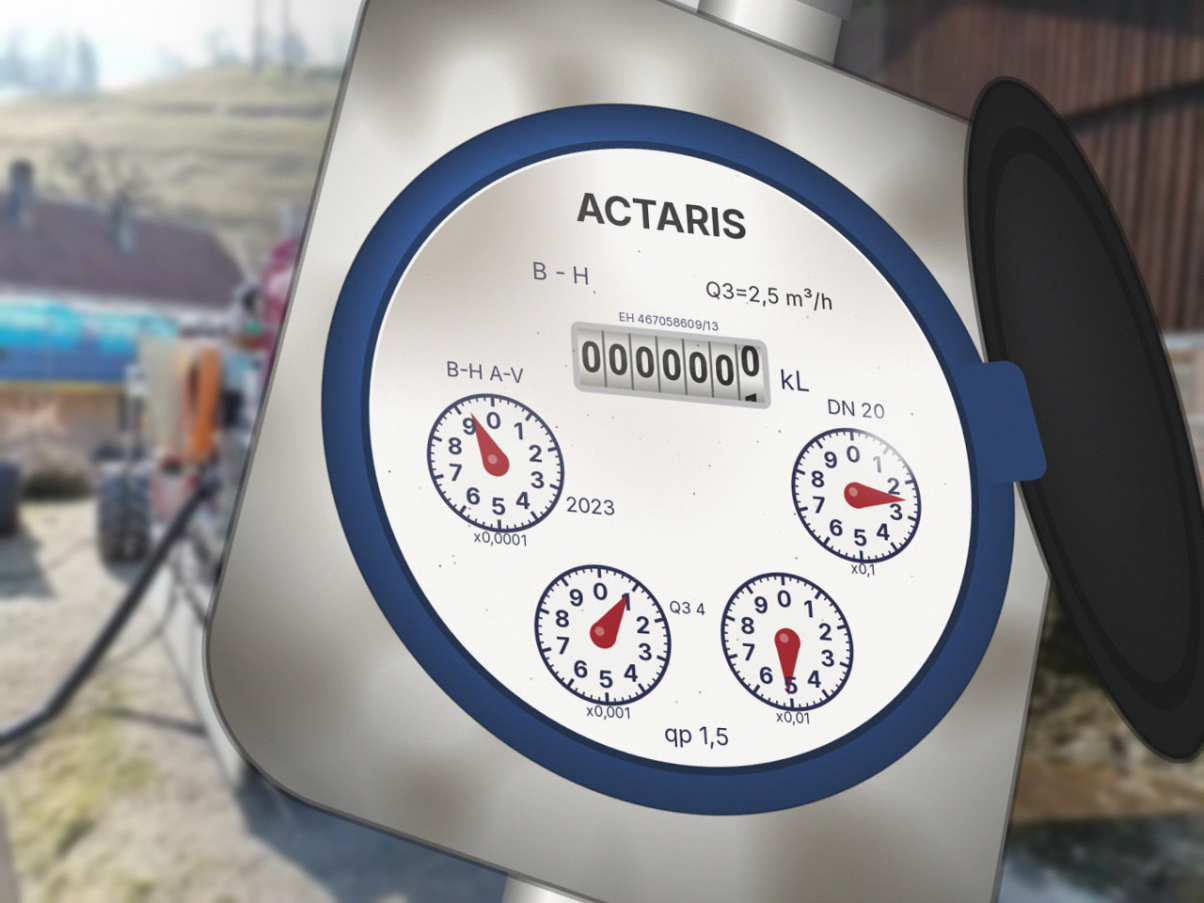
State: 0.2509 kL
